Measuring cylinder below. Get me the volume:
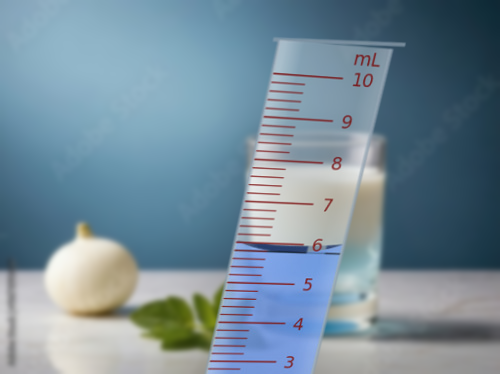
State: 5.8 mL
